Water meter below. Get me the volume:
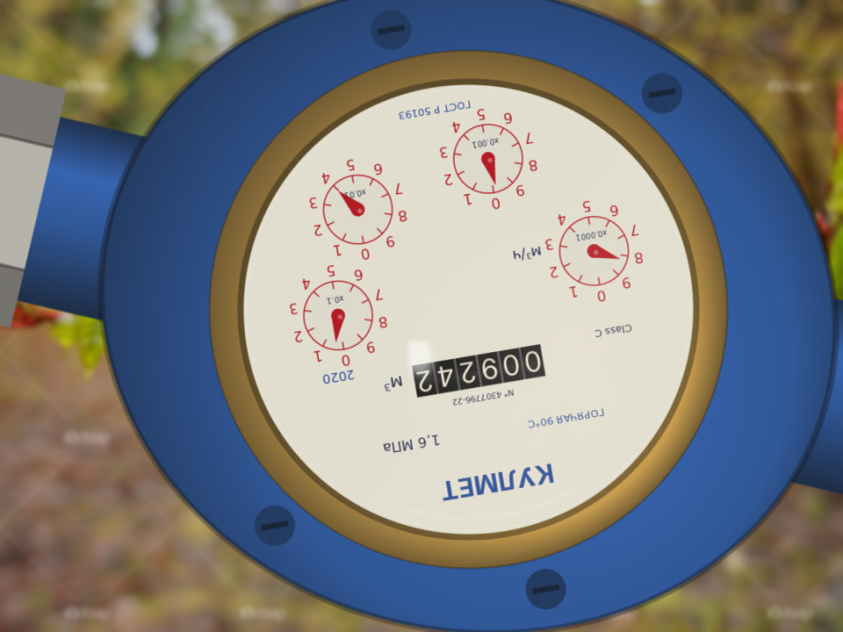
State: 9242.0398 m³
